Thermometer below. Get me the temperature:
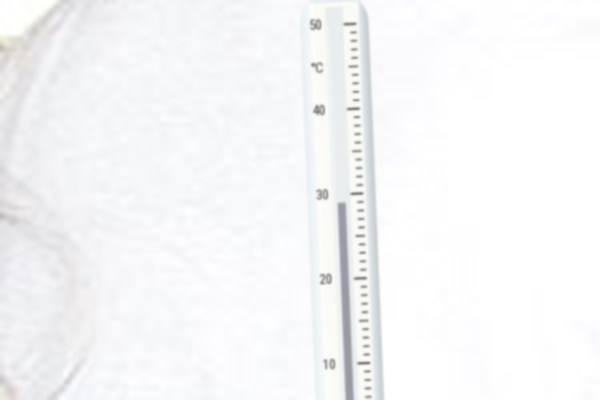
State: 29 °C
